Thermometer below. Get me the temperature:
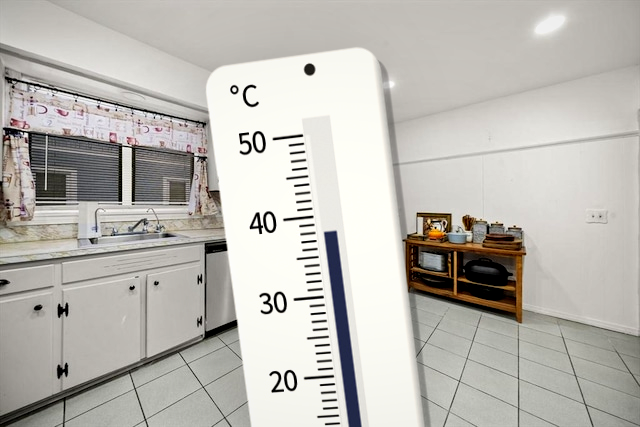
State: 38 °C
